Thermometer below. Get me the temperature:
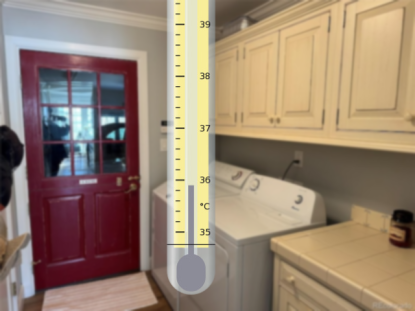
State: 35.9 °C
